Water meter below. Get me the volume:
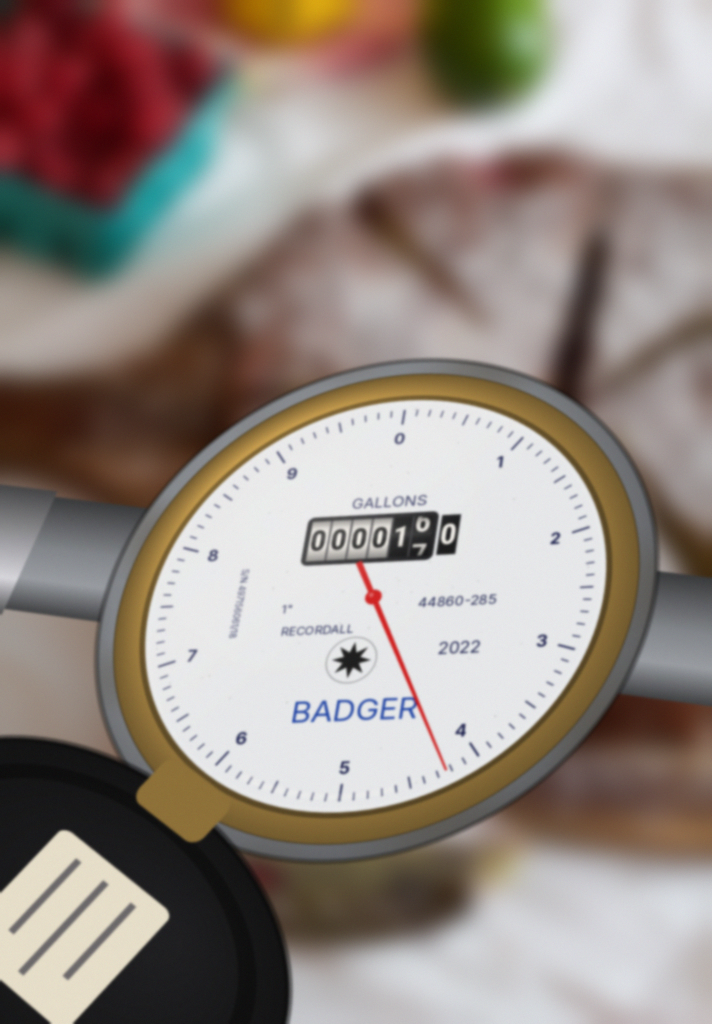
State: 164.2 gal
